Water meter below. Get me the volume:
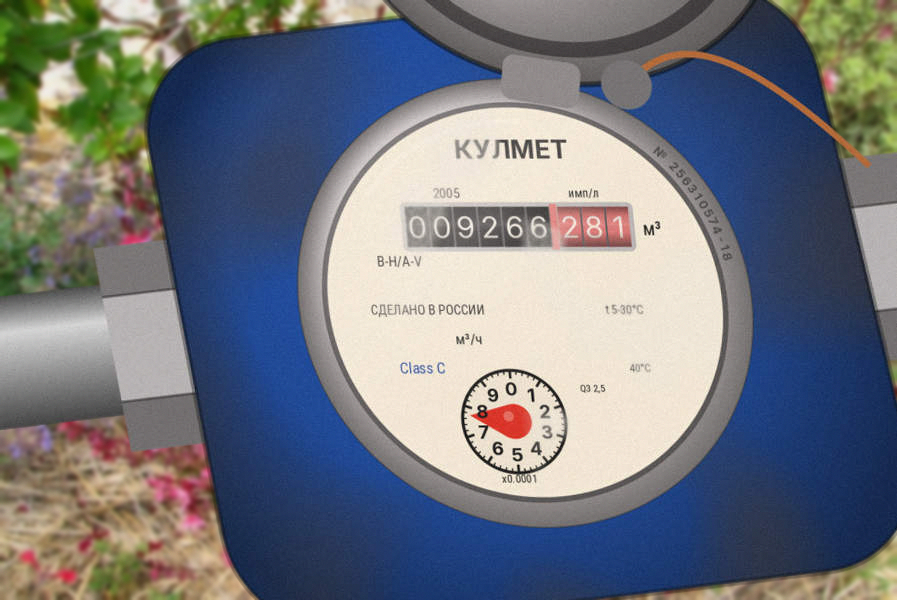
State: 9266.2817 m³
